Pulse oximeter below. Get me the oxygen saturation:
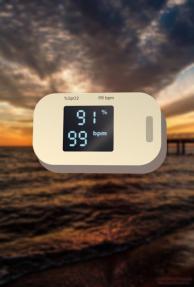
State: 91 %
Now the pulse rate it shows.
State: 99 bpm
